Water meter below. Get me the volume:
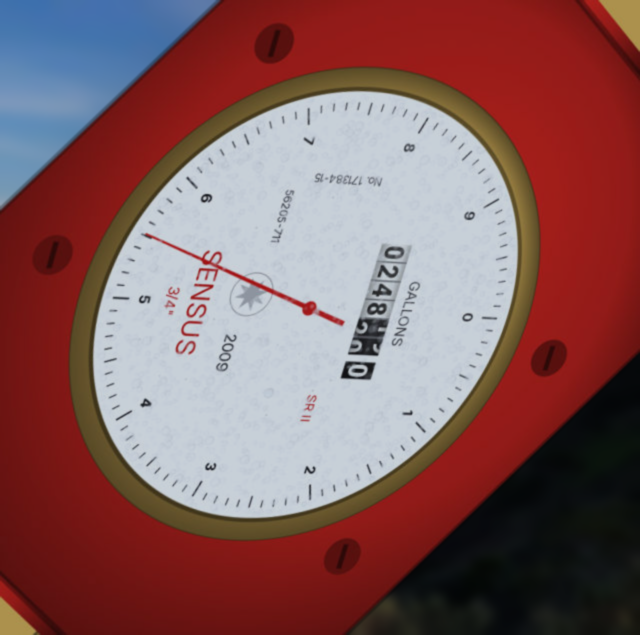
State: 248195.5 gal
